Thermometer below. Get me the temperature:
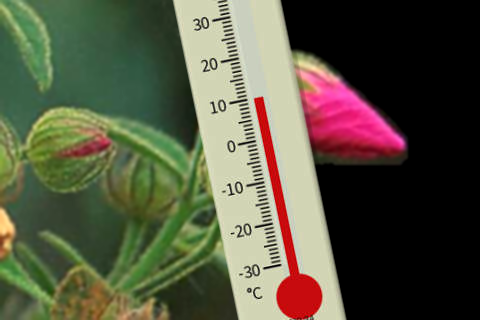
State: 10 °C
